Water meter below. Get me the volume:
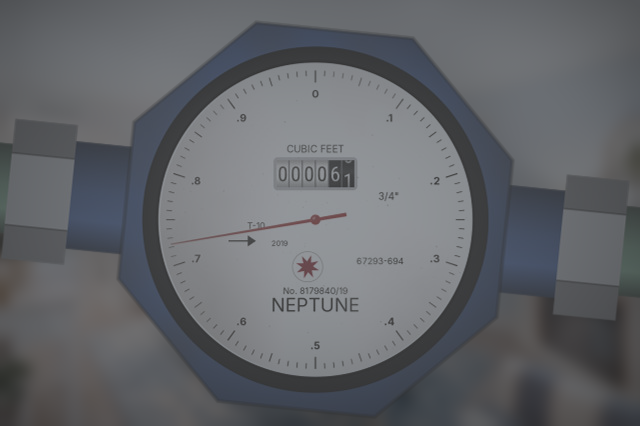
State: 60.72 ft³
